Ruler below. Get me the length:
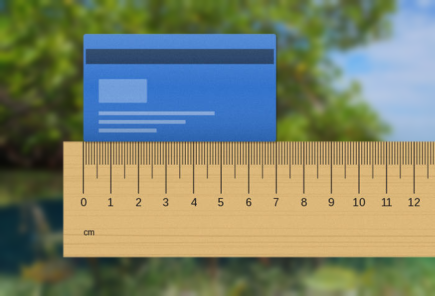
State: 7 cm
